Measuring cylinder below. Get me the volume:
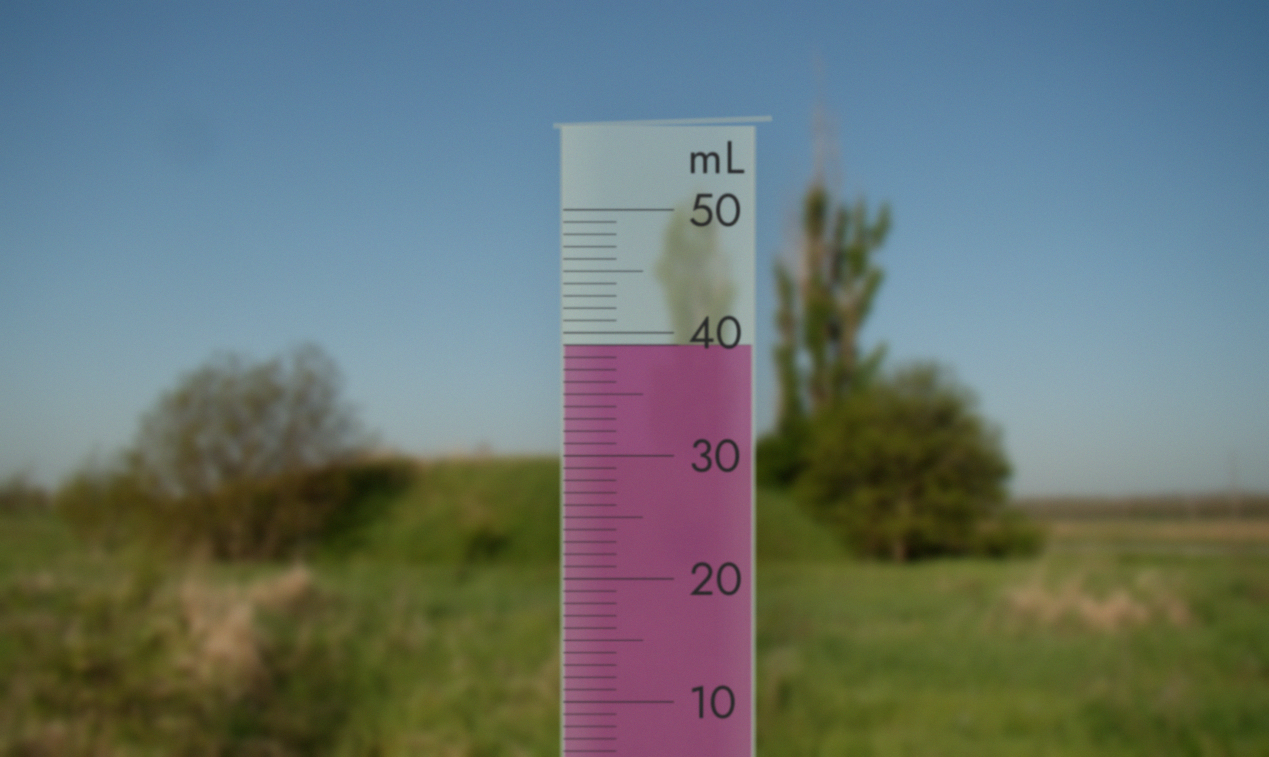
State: 39 mL
